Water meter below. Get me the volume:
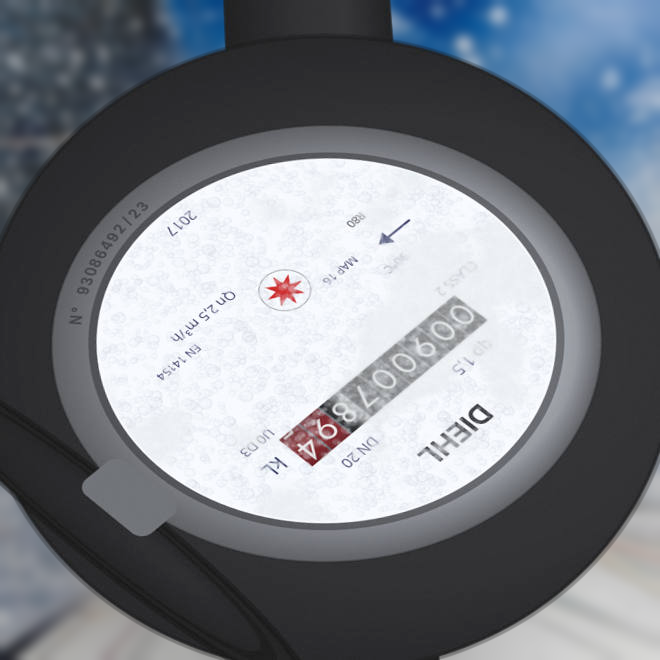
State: 90078.94 kL
